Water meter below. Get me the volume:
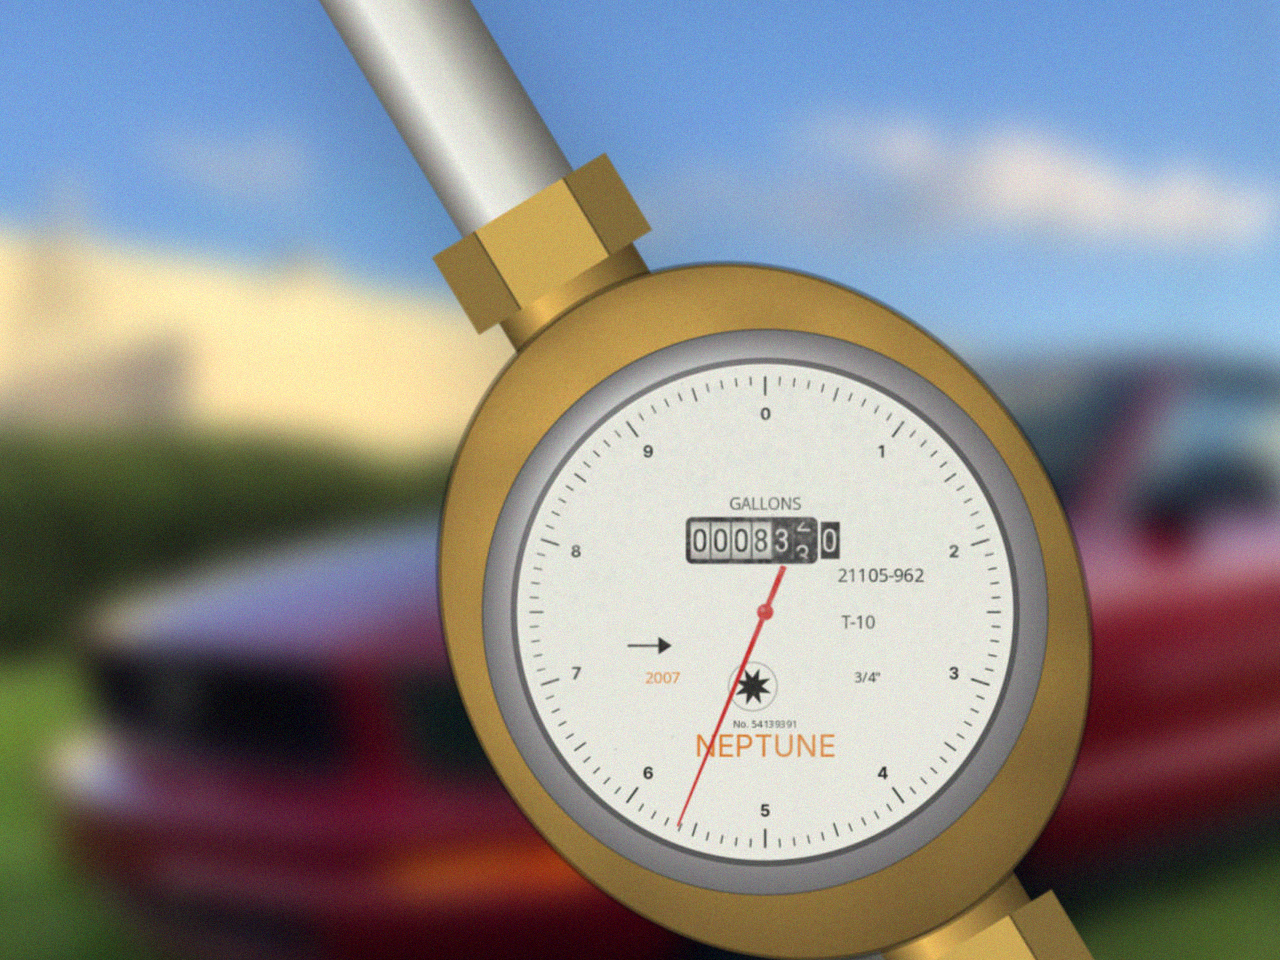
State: 8325.6 gal
